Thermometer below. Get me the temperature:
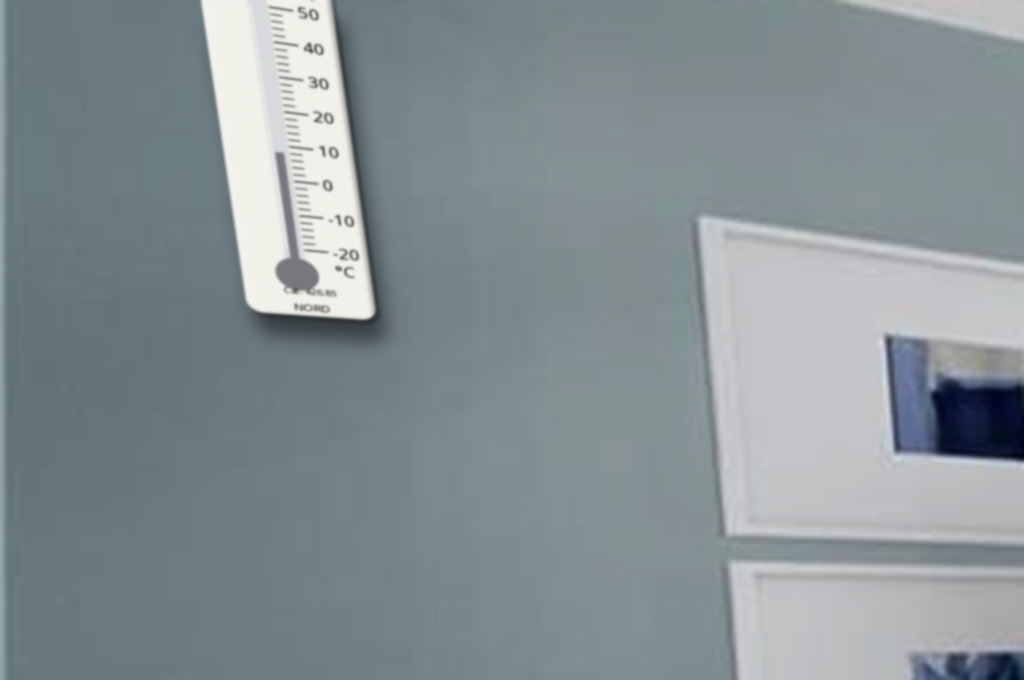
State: 8 °C
